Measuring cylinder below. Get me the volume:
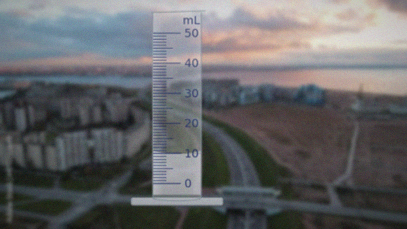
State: 10 mL
